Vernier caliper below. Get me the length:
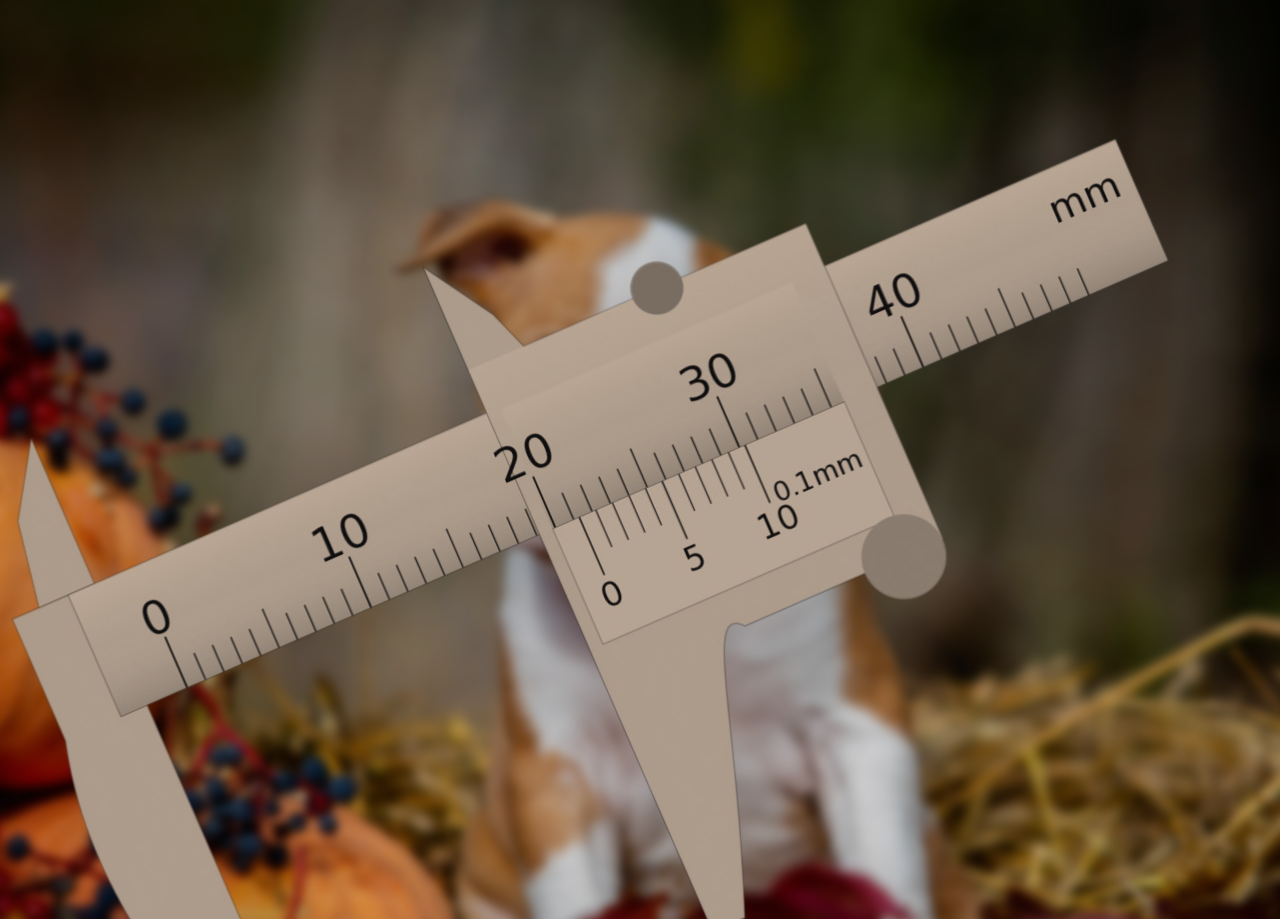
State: 21.3 mm
